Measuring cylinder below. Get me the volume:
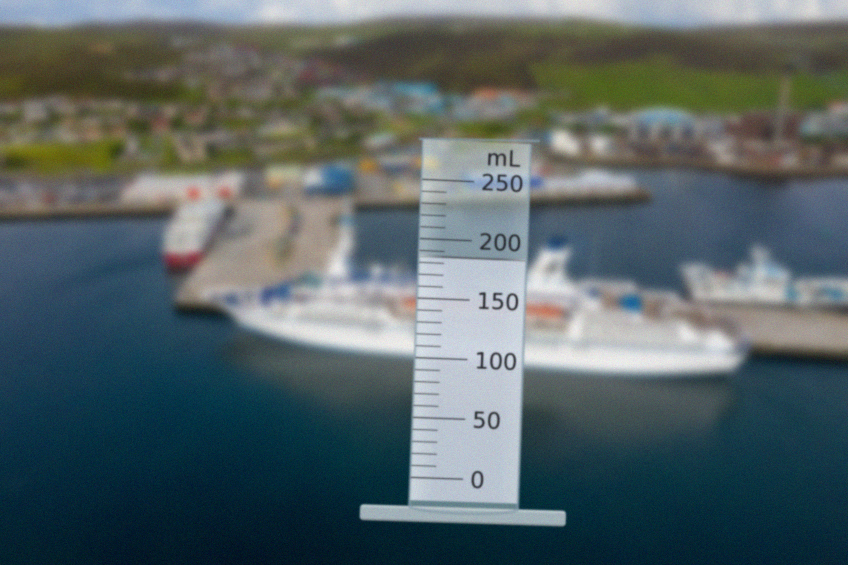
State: 185 mL
